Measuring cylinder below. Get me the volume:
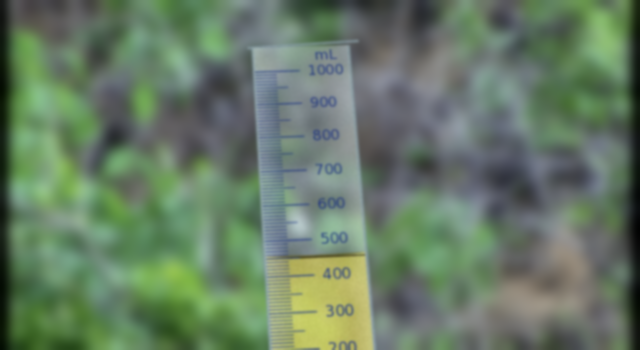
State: 450 mL
